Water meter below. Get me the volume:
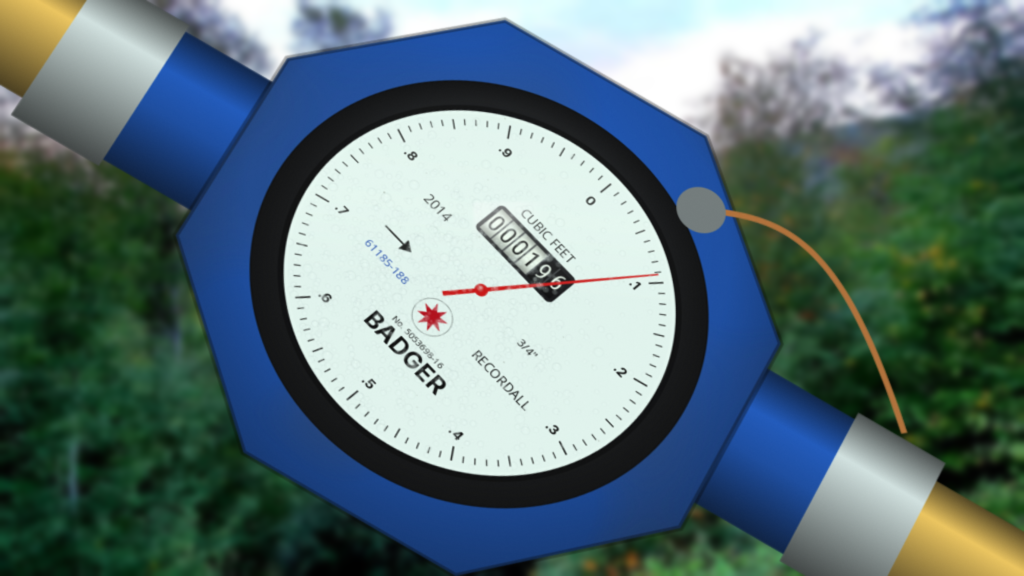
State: 196.09 ft³
